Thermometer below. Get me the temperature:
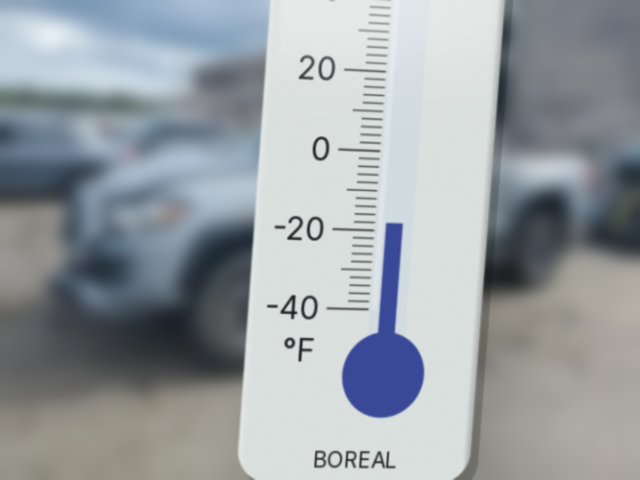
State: -18 °F
